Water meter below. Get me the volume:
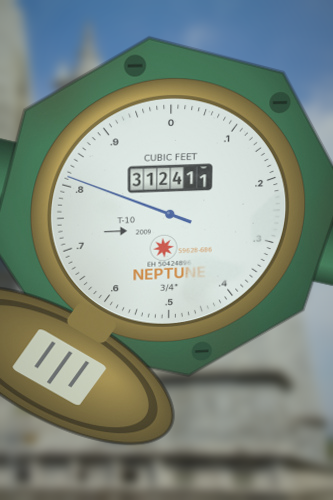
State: 312410.81 ft³
